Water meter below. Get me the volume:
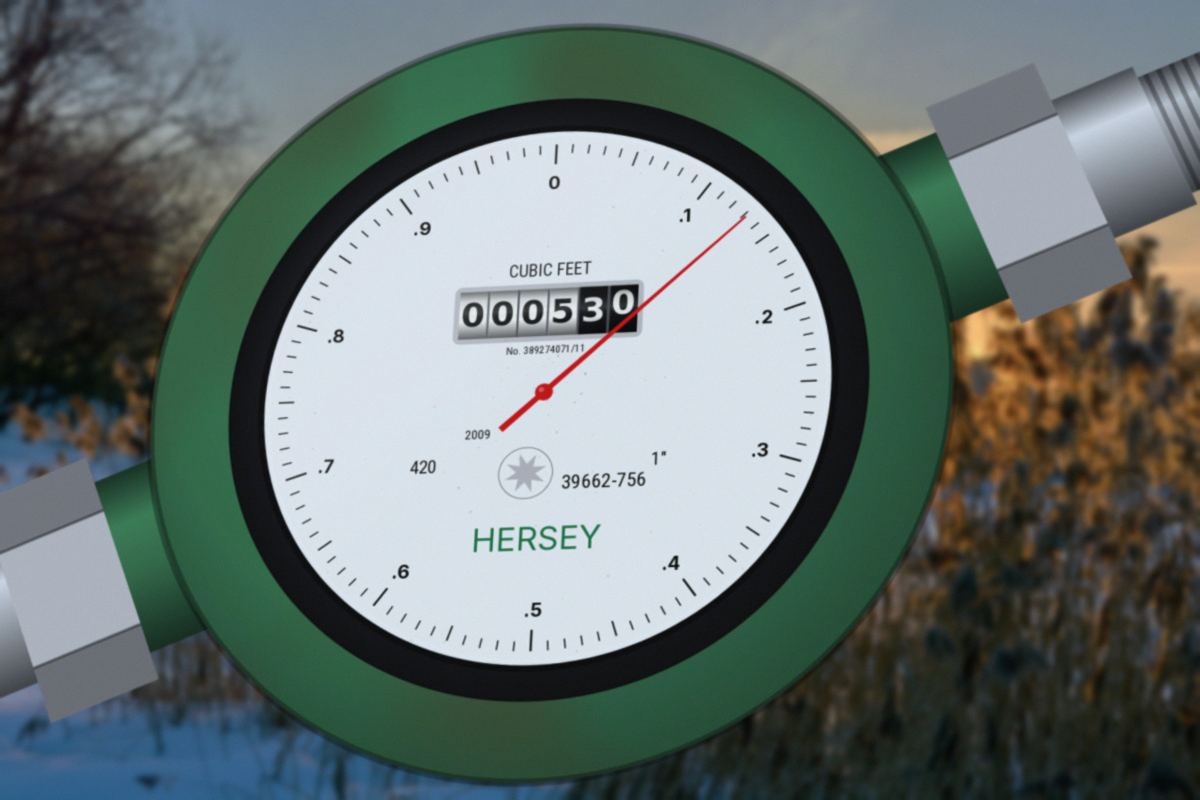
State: 530.13 ft³
